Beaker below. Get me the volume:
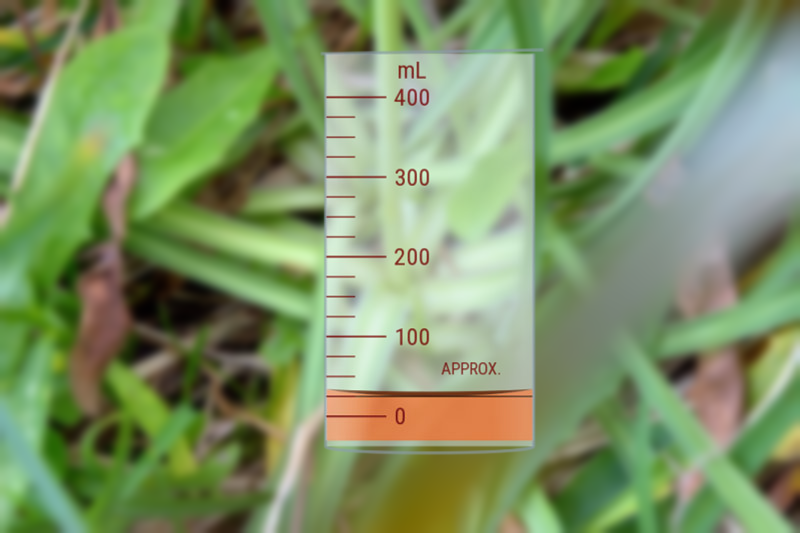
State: 25 mL
